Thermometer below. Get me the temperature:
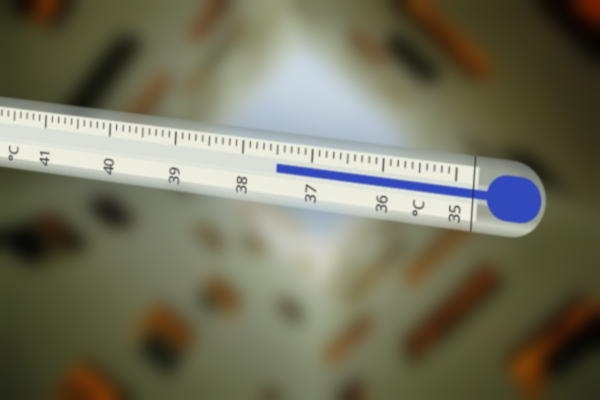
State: 37.5 °C
